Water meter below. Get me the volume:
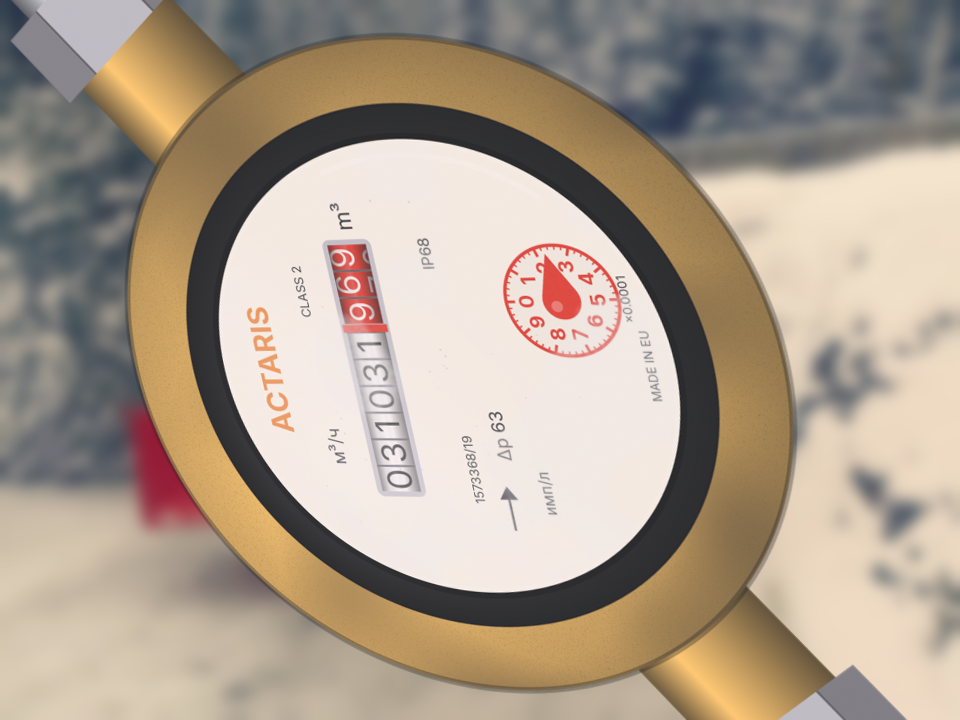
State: 31031.9692 m³
